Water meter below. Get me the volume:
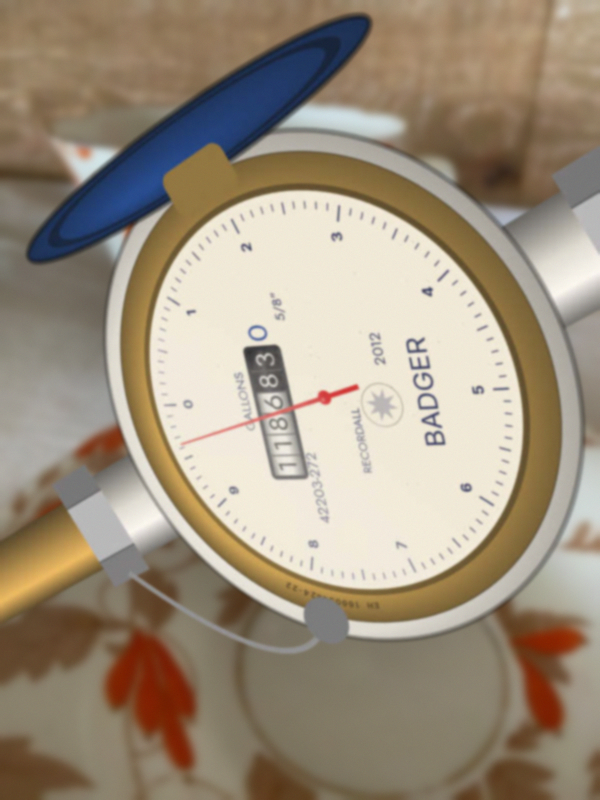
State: 1186829.6 gal
